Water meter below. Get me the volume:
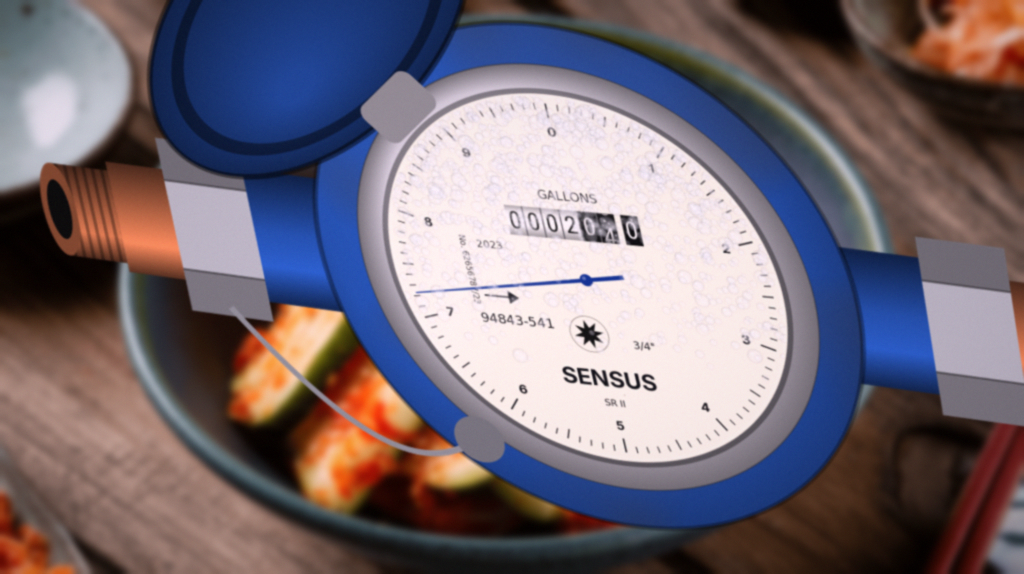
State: 2037.2 gal
